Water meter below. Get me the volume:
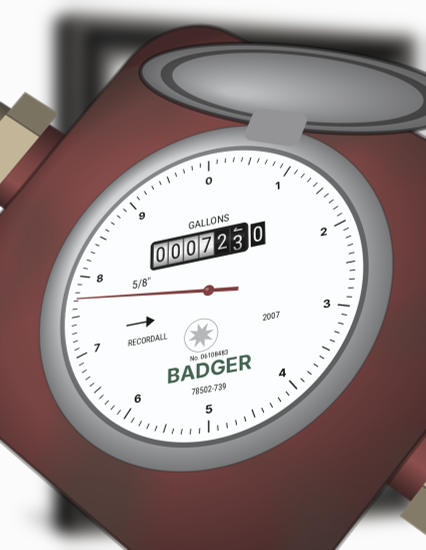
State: 7227.7 gal
